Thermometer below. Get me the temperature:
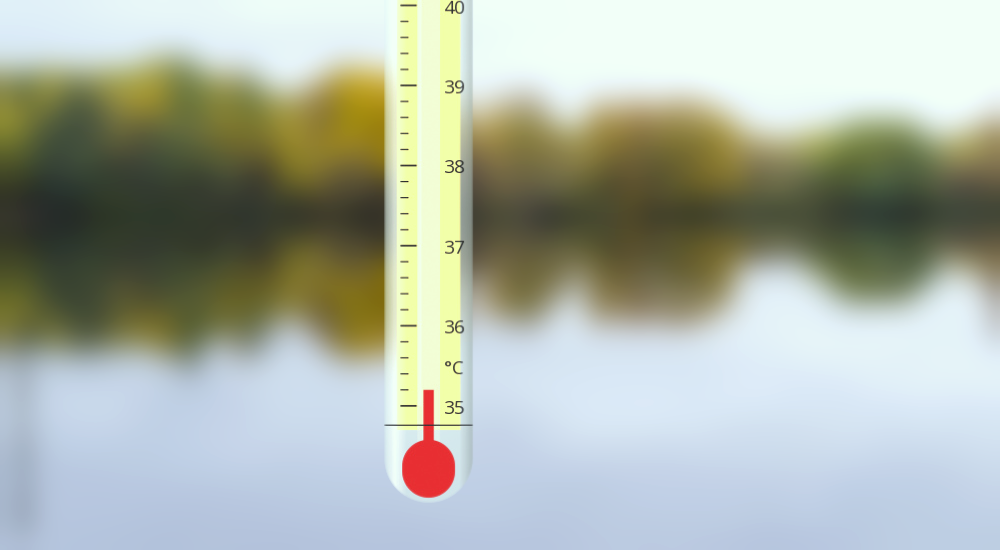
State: 35.2 °C
